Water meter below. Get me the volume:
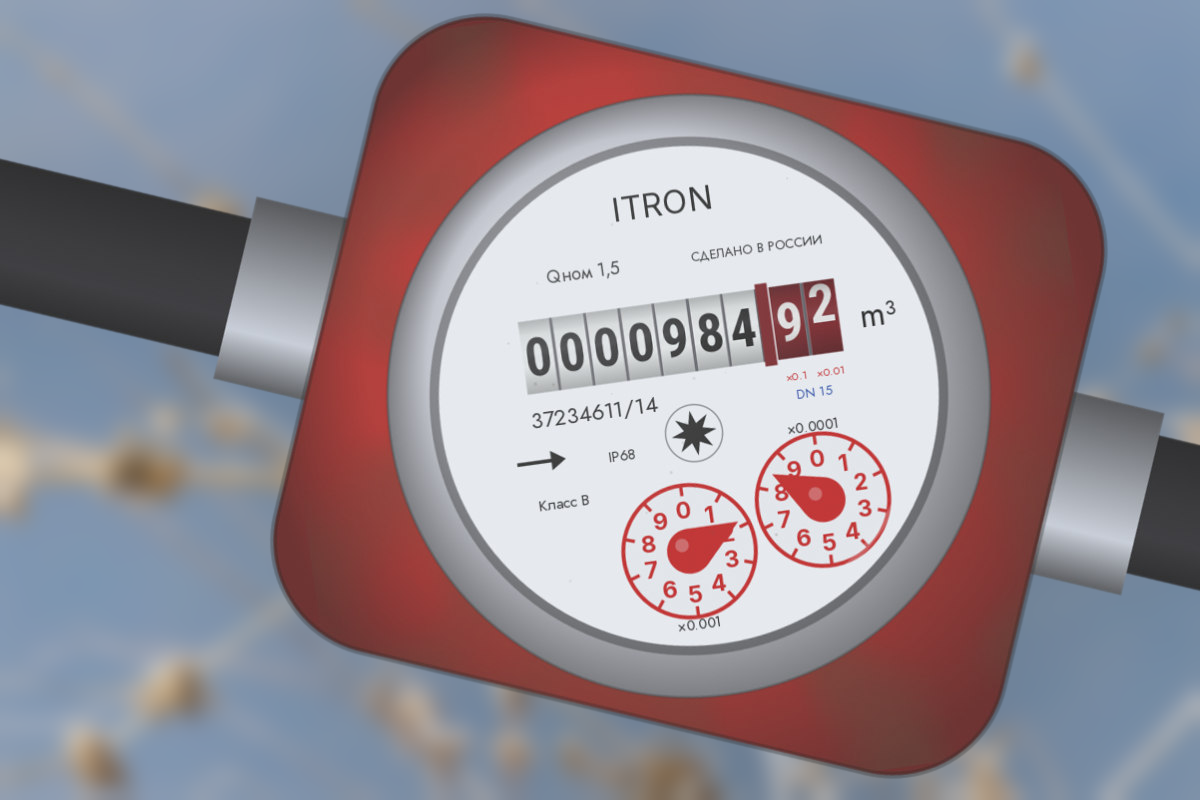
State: 984.9218 m³
